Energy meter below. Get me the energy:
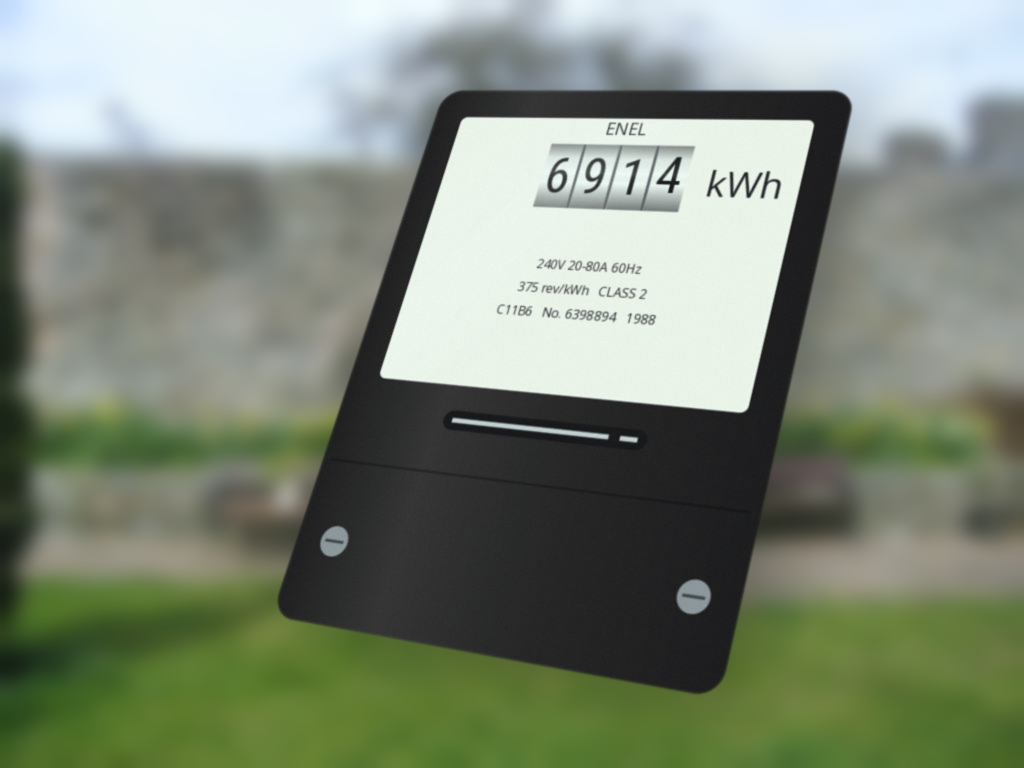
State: 6914 kWh
